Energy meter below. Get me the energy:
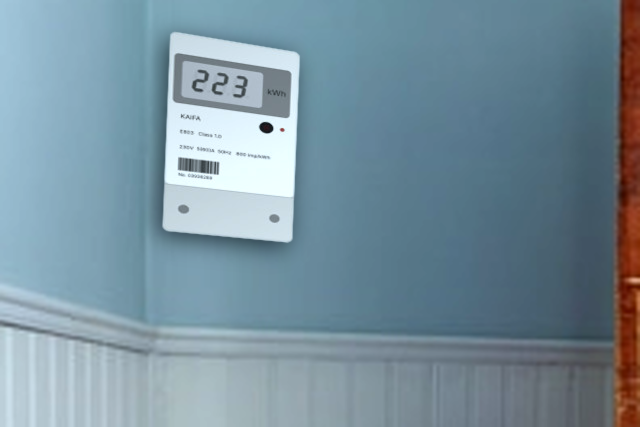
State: 223 kWh
